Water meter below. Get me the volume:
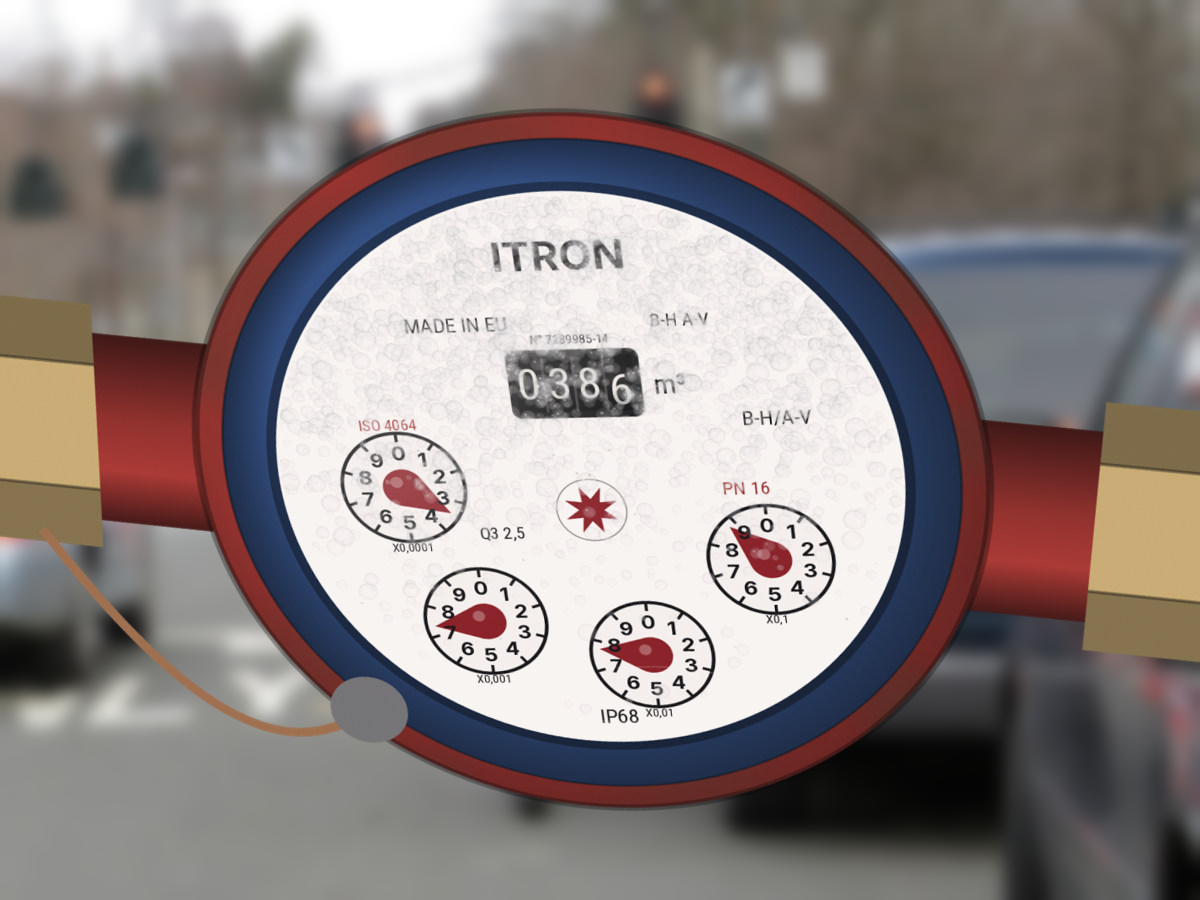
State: 385.8773 m³
